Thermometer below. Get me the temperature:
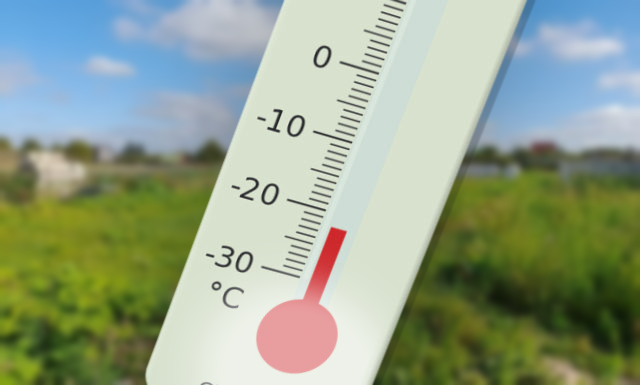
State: -22 °C
